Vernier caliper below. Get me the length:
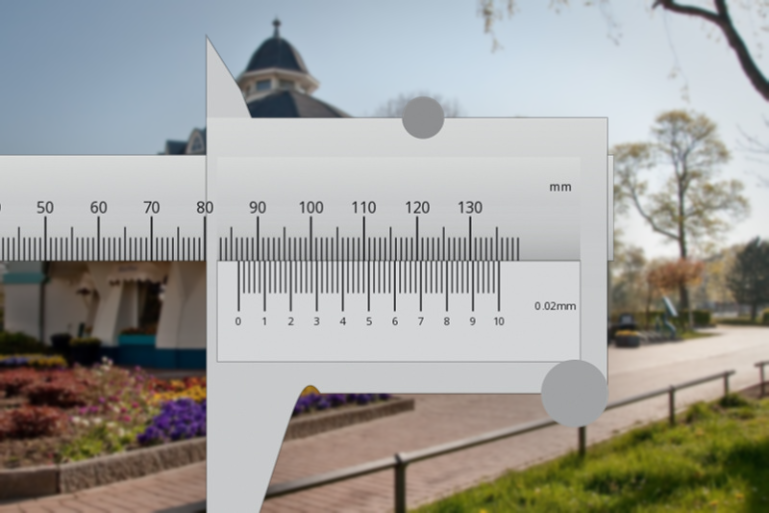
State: 86.4 mm
